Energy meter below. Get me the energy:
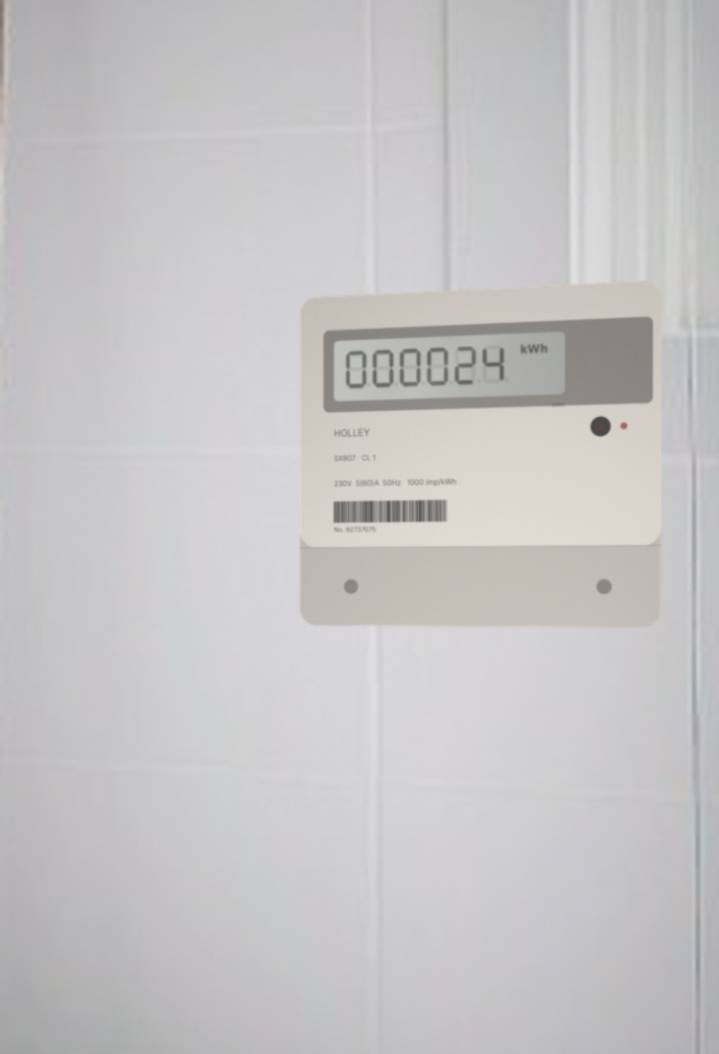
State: 24 kWh
